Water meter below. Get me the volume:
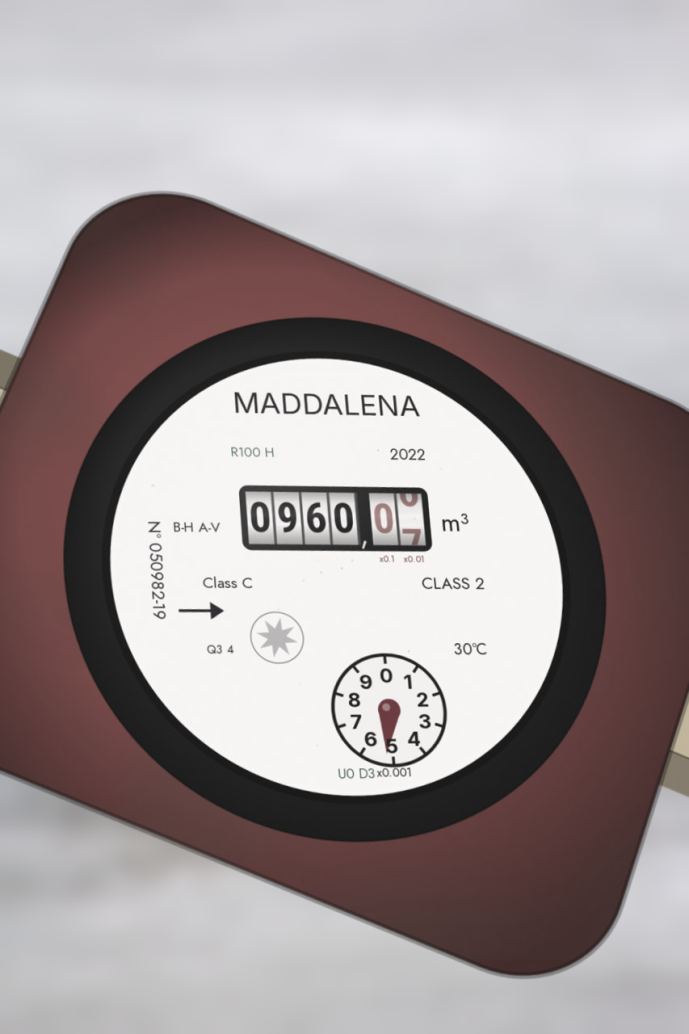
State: 960.065 m³
